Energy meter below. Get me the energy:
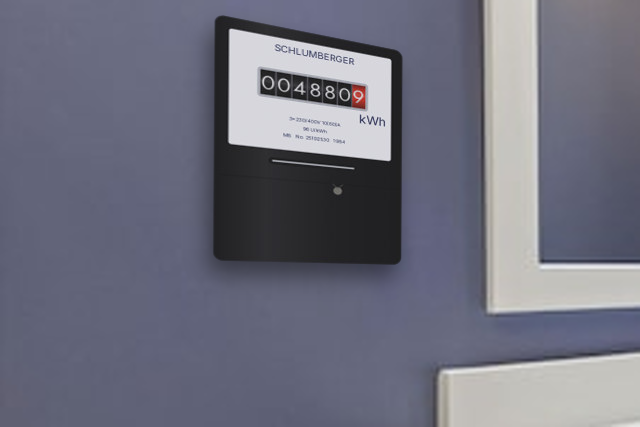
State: 4880.9 kWh
